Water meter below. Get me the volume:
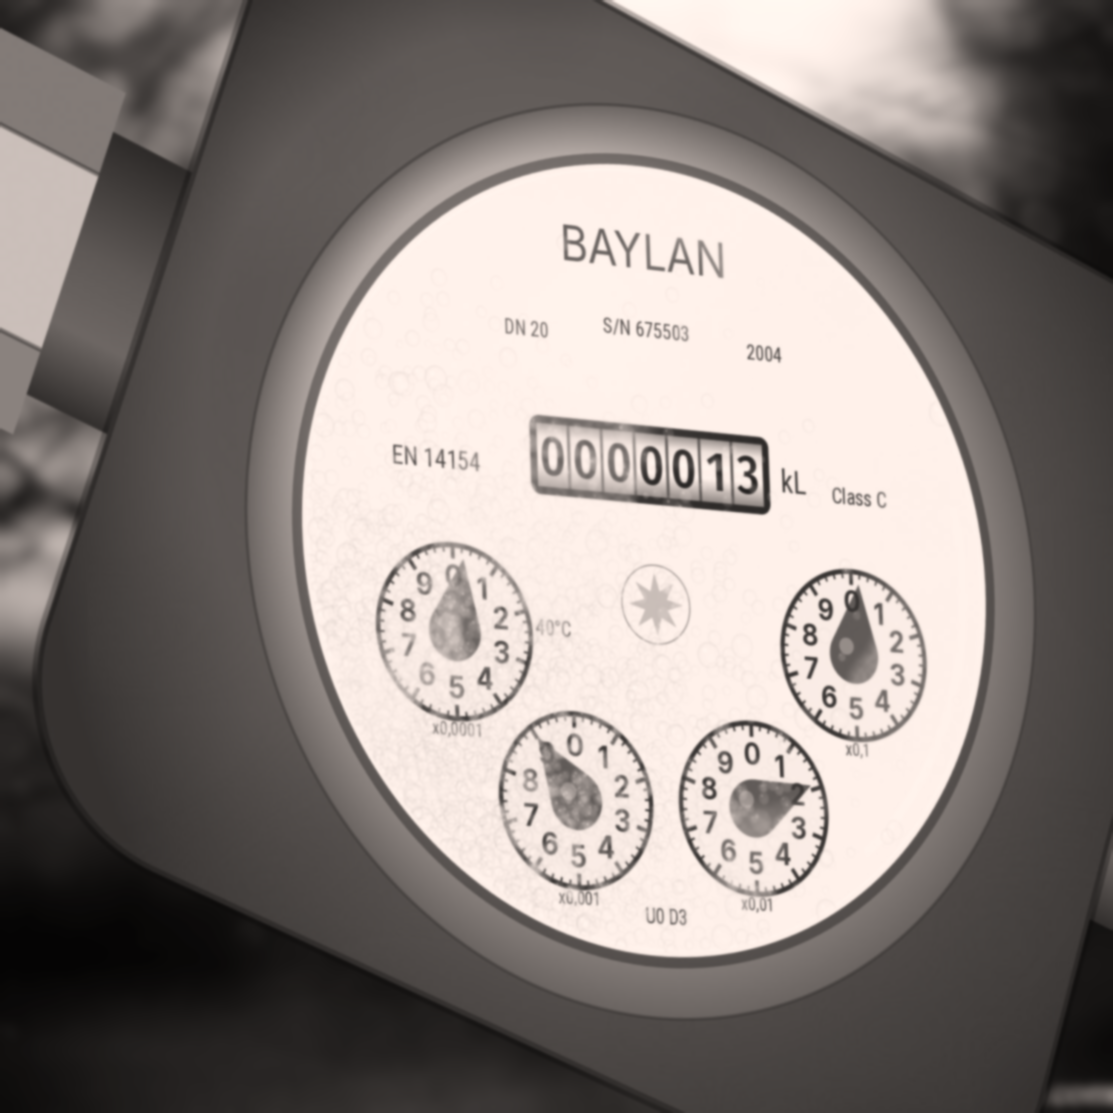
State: 13.0190 kL
